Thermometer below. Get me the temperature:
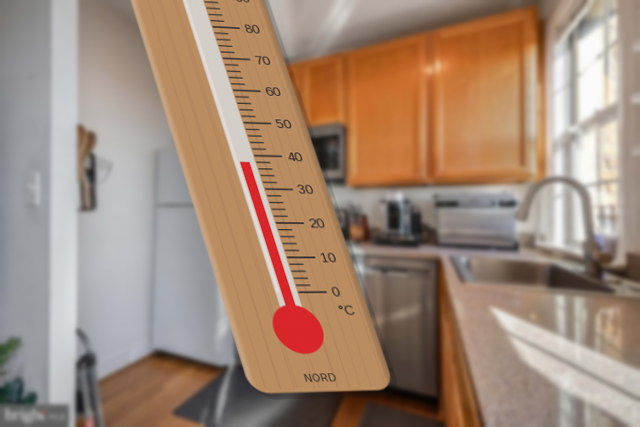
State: 38 °C
